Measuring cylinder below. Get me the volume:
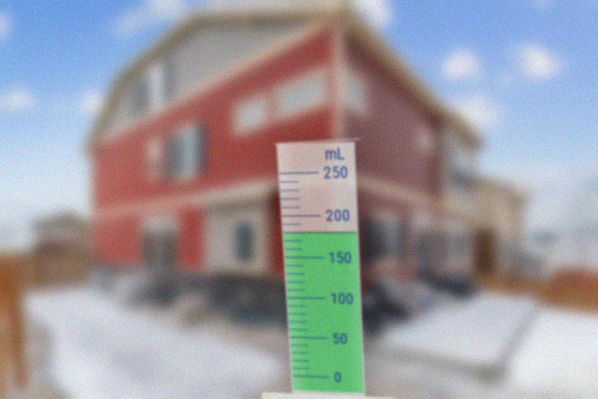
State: 180 mL
